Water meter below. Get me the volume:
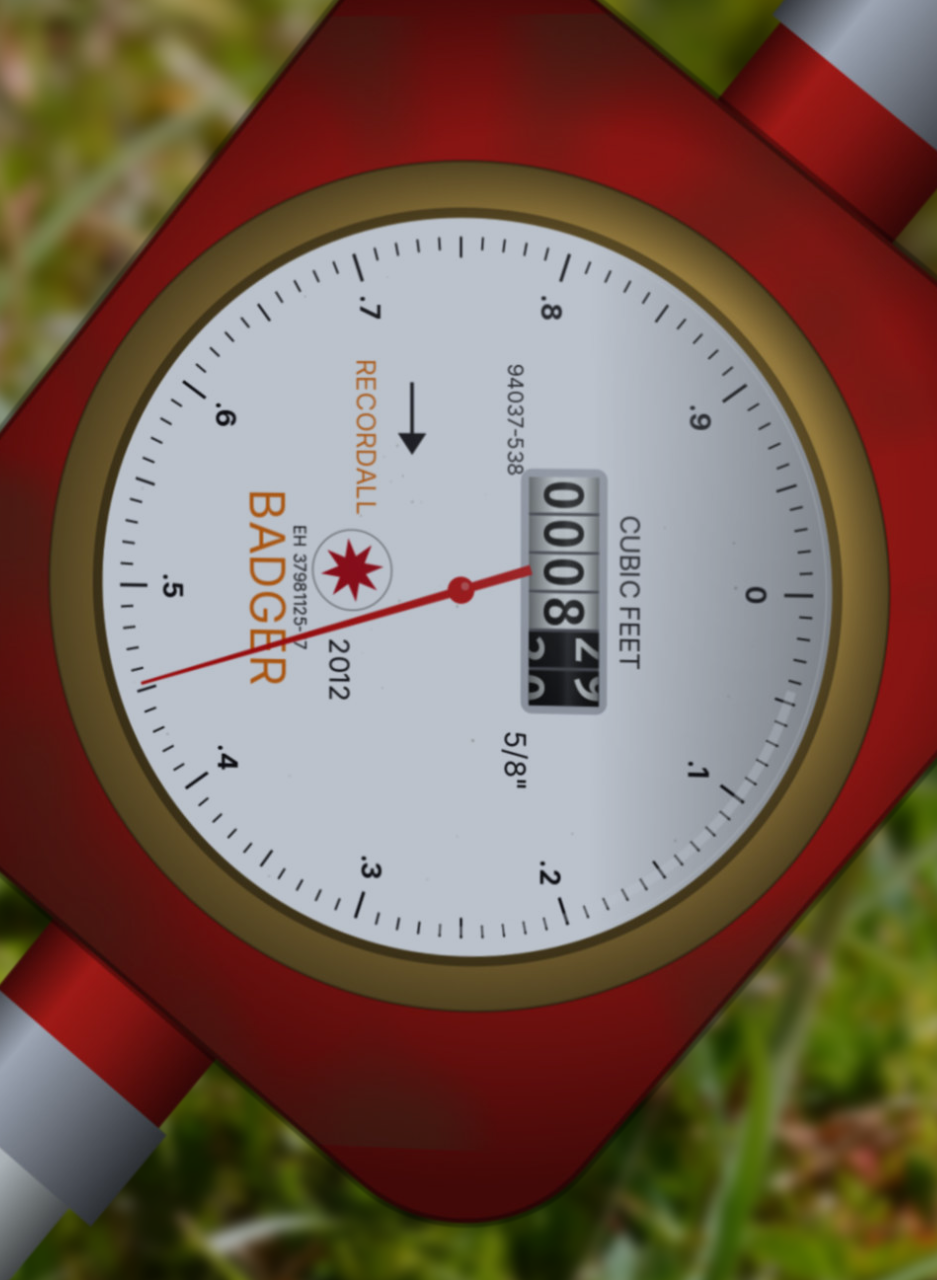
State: 829.45 ft³
